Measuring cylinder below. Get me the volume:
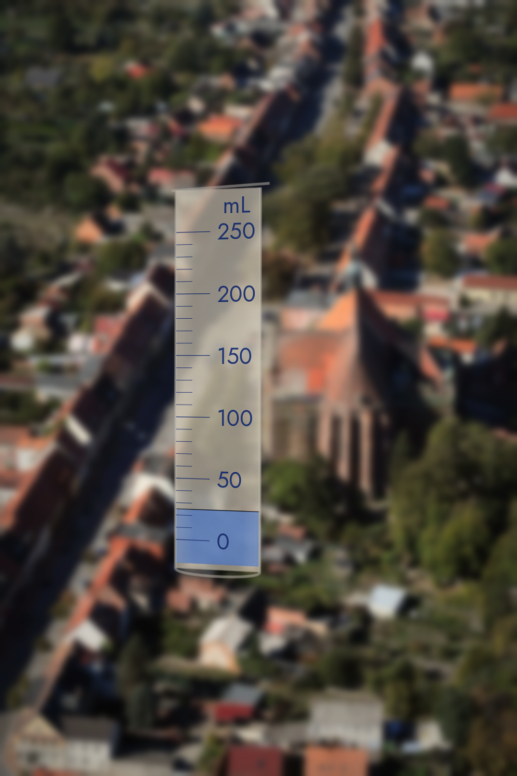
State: 25 mL
